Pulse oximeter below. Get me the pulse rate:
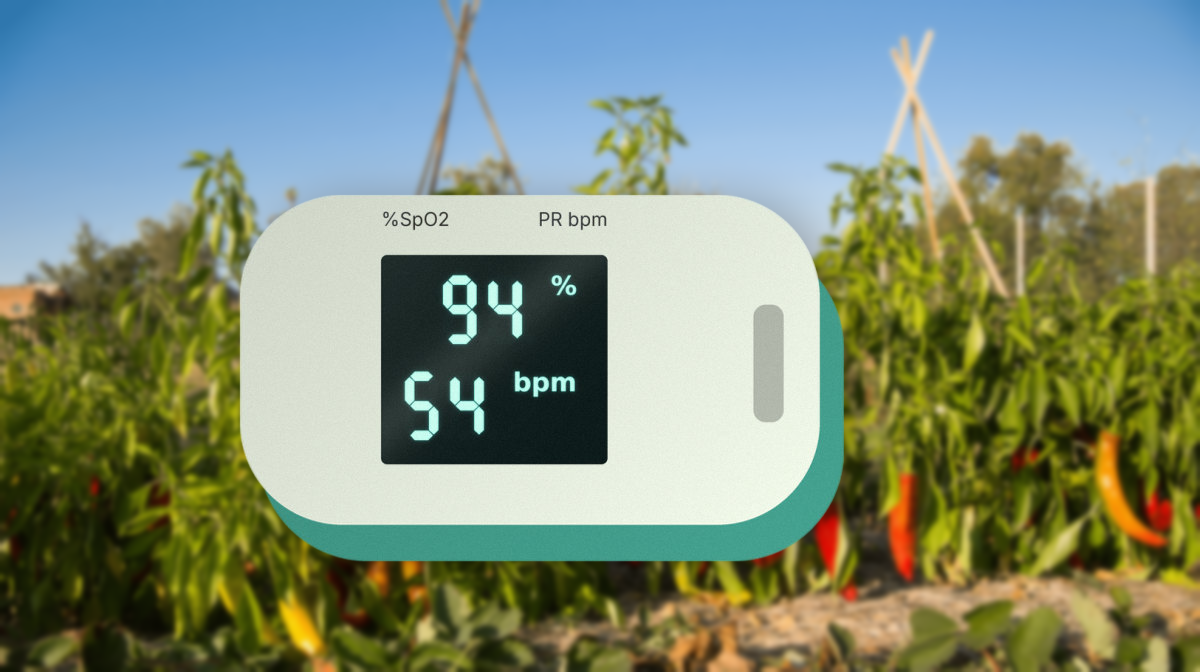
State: 54 bpm
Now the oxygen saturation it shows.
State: 94 %
